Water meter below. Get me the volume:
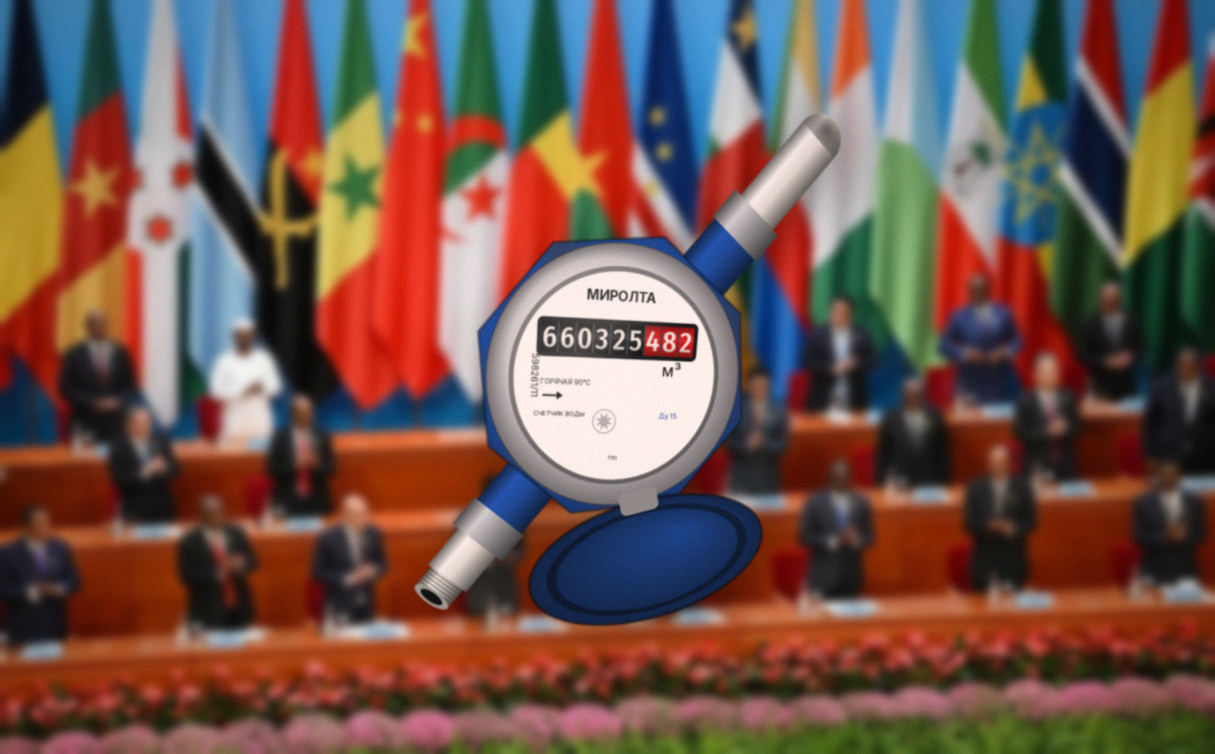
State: 660325.482 m³
